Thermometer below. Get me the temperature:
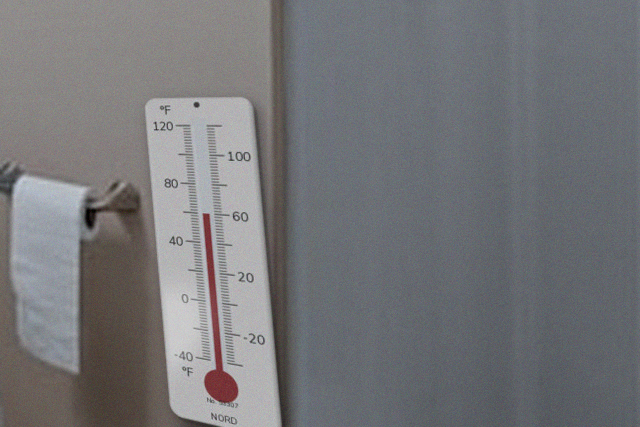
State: 60 °F
